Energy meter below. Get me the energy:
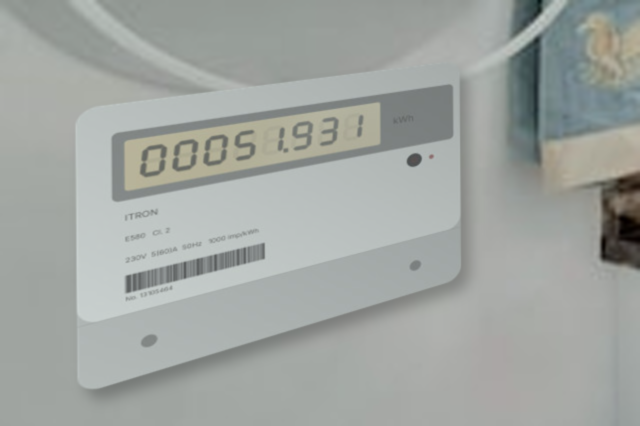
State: 51.931 kWh
